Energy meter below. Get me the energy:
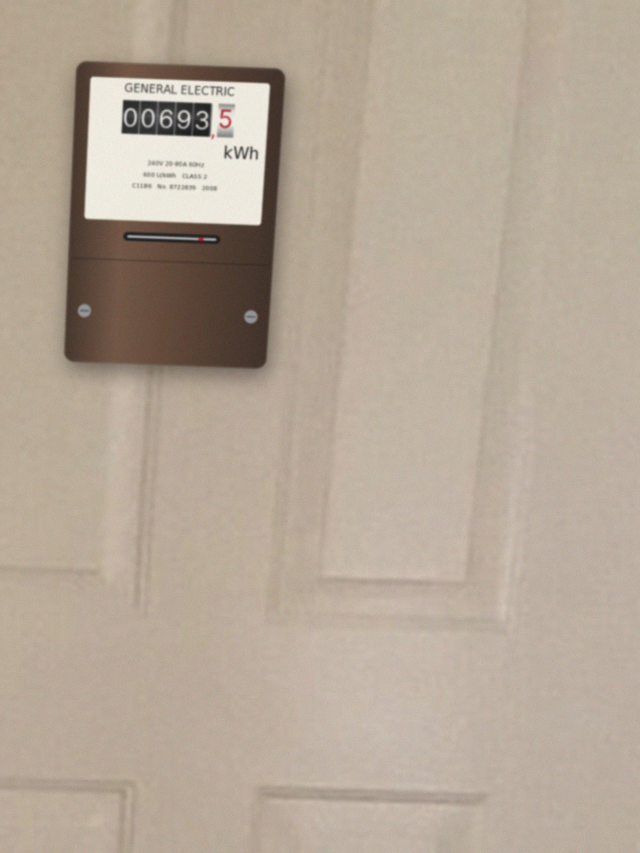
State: 693.5 kWh
